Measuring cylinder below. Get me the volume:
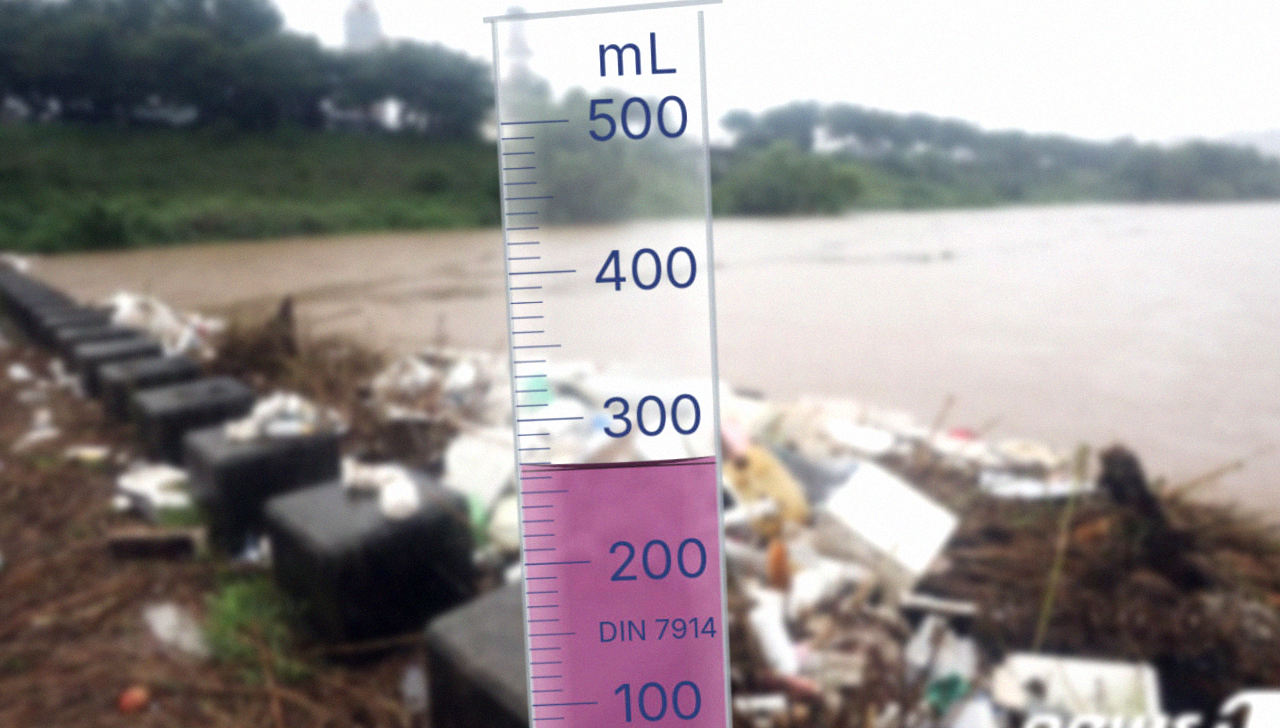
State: 265 mL
